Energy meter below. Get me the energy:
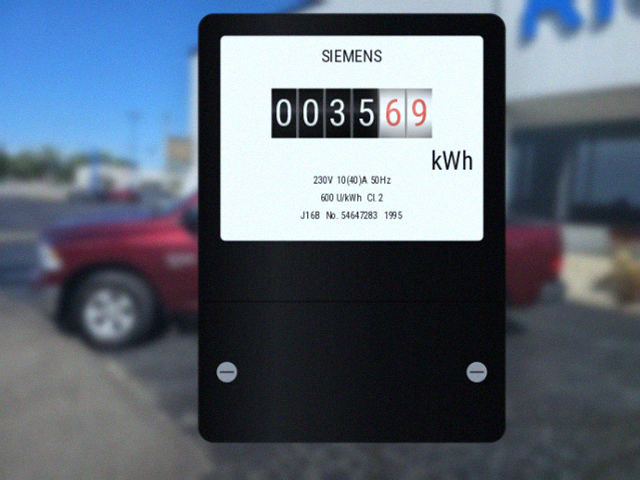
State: 35.69 kWh
